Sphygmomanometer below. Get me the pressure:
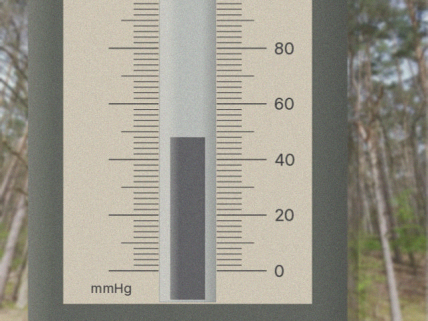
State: 48 mmHg
